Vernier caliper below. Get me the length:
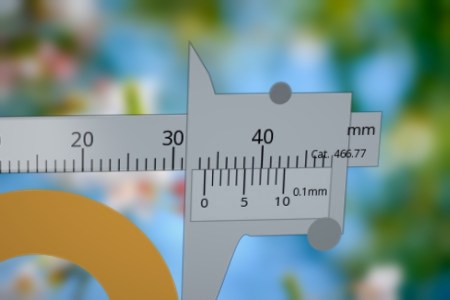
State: 33.6 mm
